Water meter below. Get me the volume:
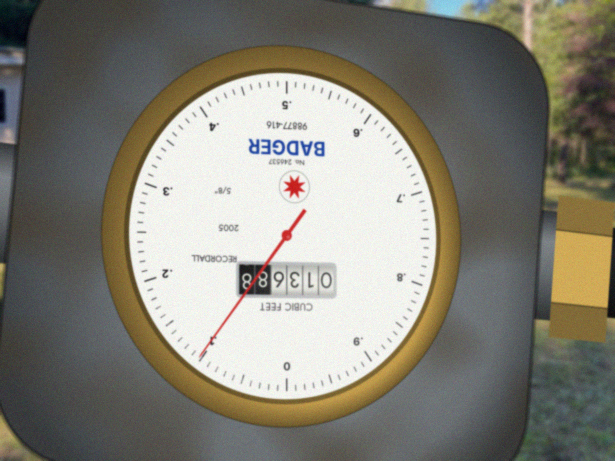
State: 13688.10 ft³
